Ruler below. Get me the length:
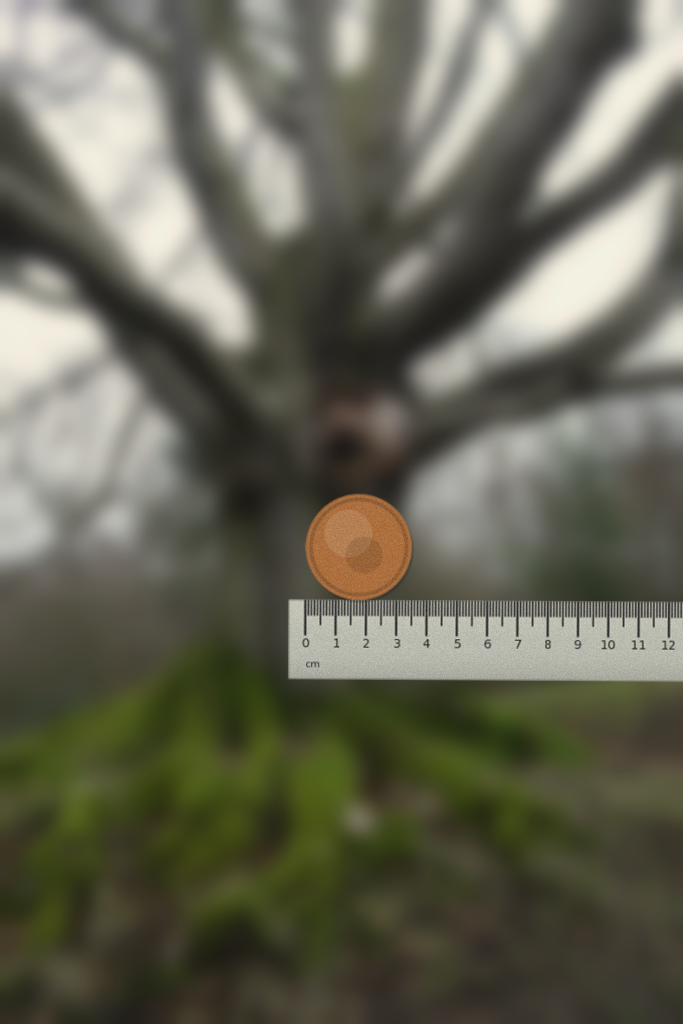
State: 3.5 cm
